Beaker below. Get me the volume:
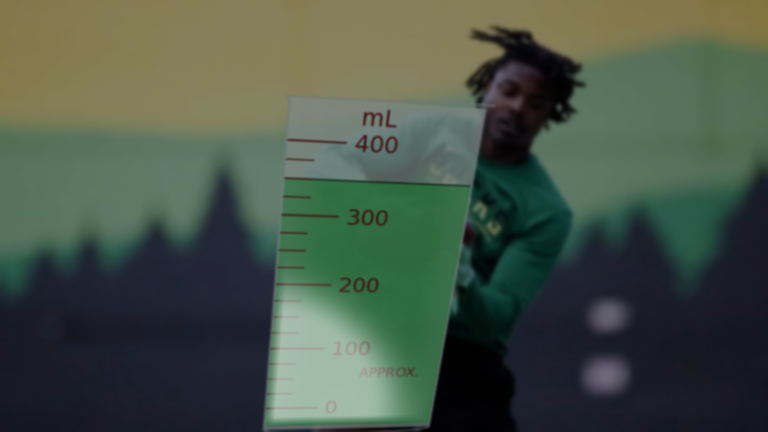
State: 350 mL
